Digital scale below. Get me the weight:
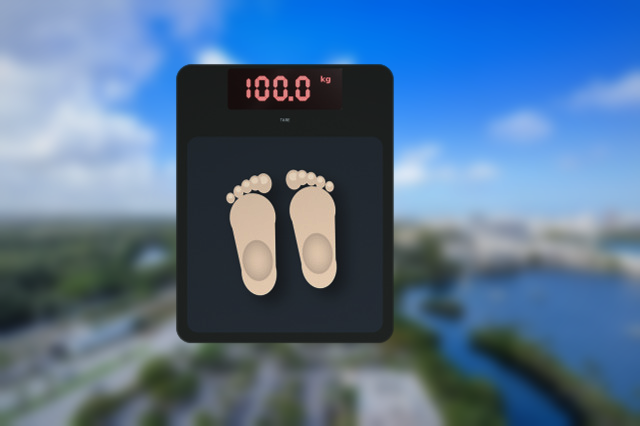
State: 100.0 kg
